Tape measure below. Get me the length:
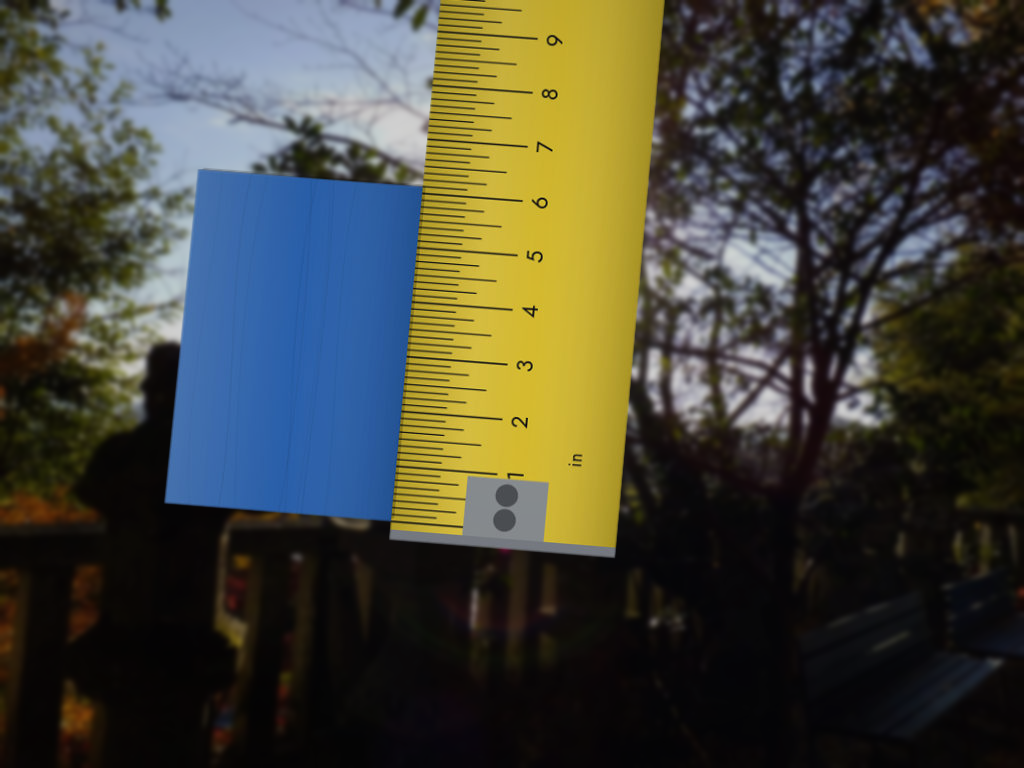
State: 6.125 in
